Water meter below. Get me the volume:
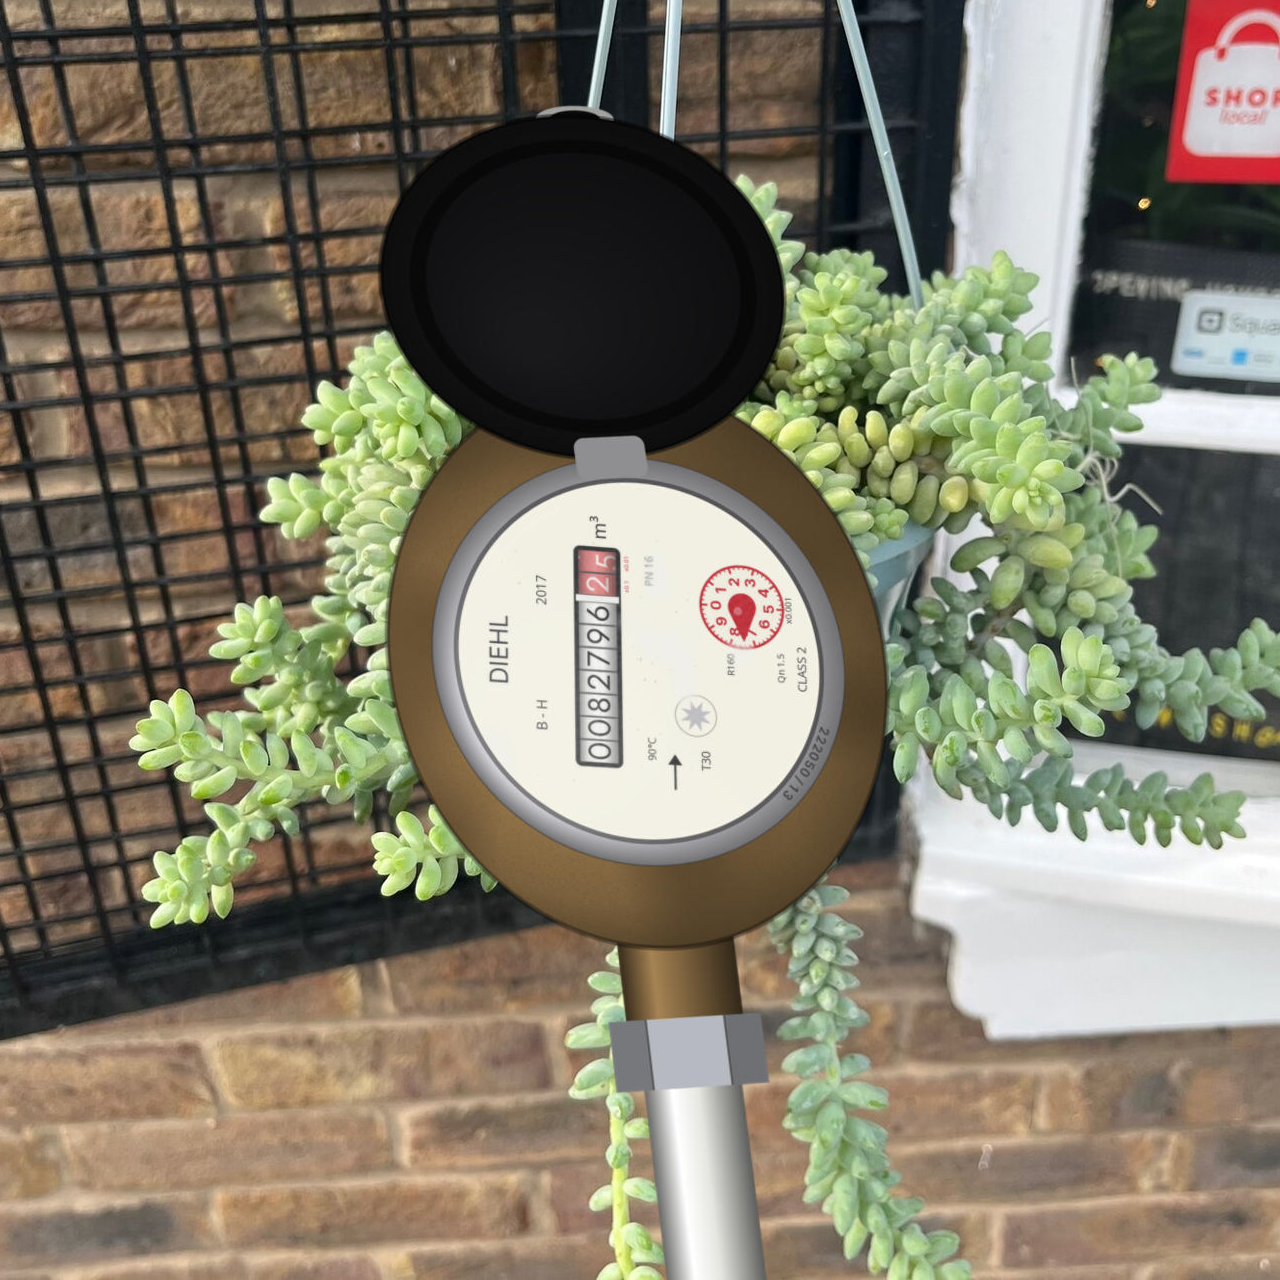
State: 82796.247 m³
